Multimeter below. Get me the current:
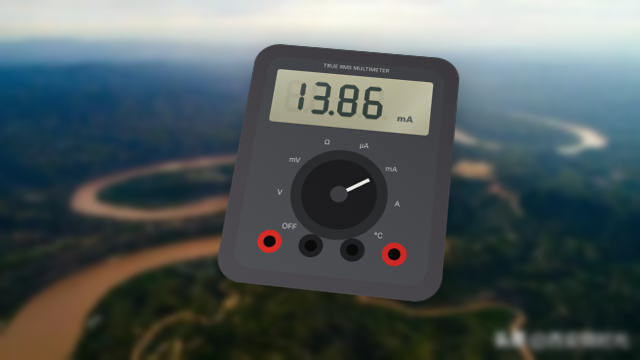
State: 13.86 mA
